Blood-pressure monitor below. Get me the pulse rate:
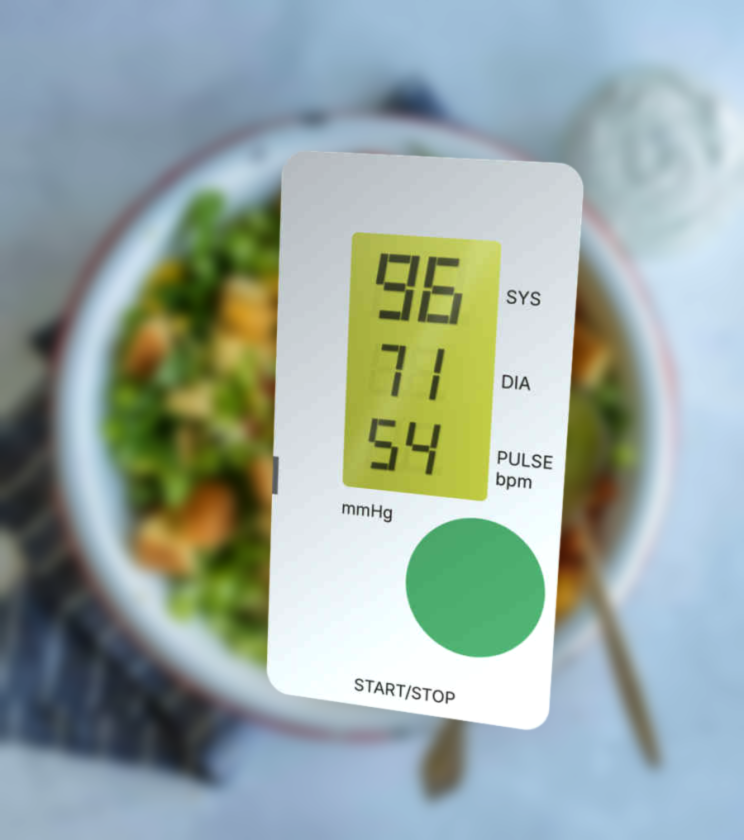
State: 54 bpm
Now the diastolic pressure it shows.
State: 71 mmHg
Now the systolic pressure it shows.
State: 96 mmHg
